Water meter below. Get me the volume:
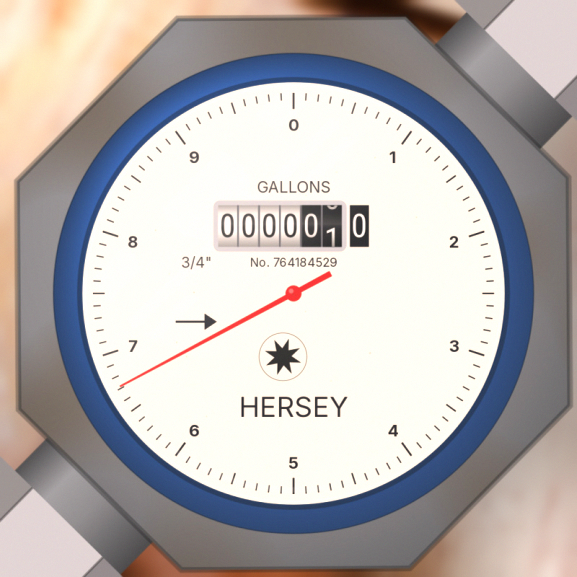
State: 6.7 gal
